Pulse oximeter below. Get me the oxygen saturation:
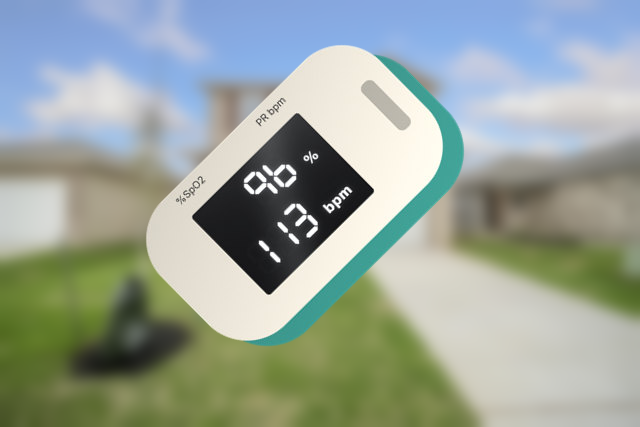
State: 96 %
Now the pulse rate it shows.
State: 113 bpm
